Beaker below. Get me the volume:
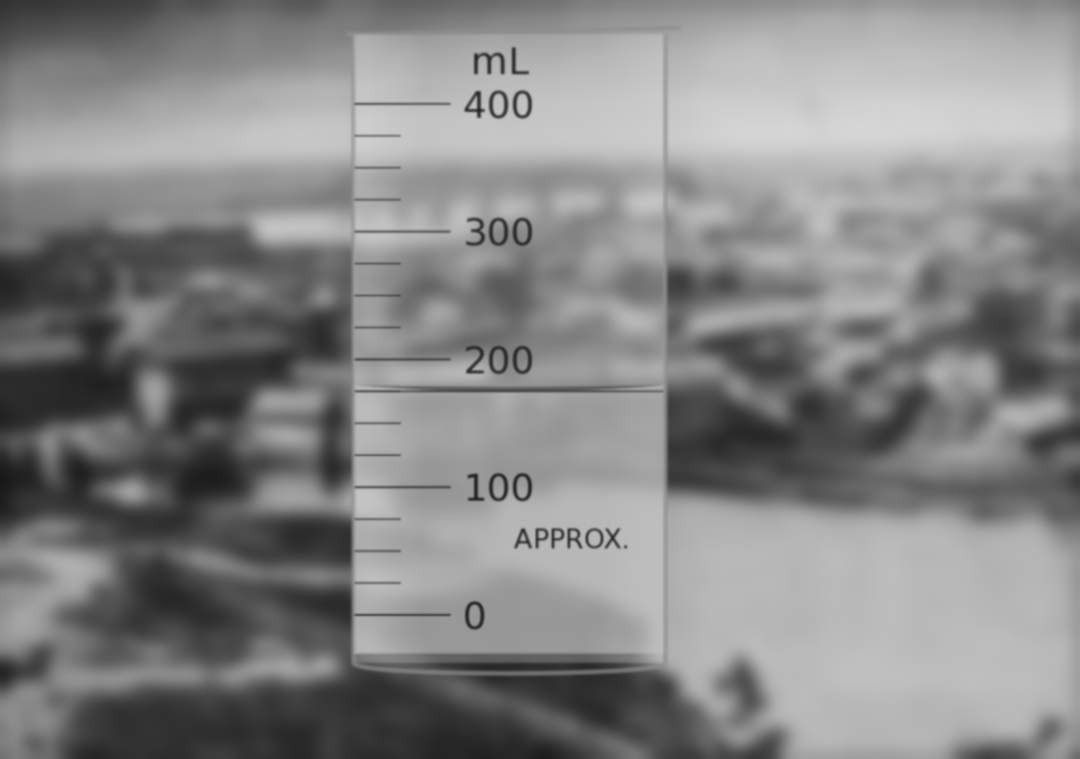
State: 175 mL
